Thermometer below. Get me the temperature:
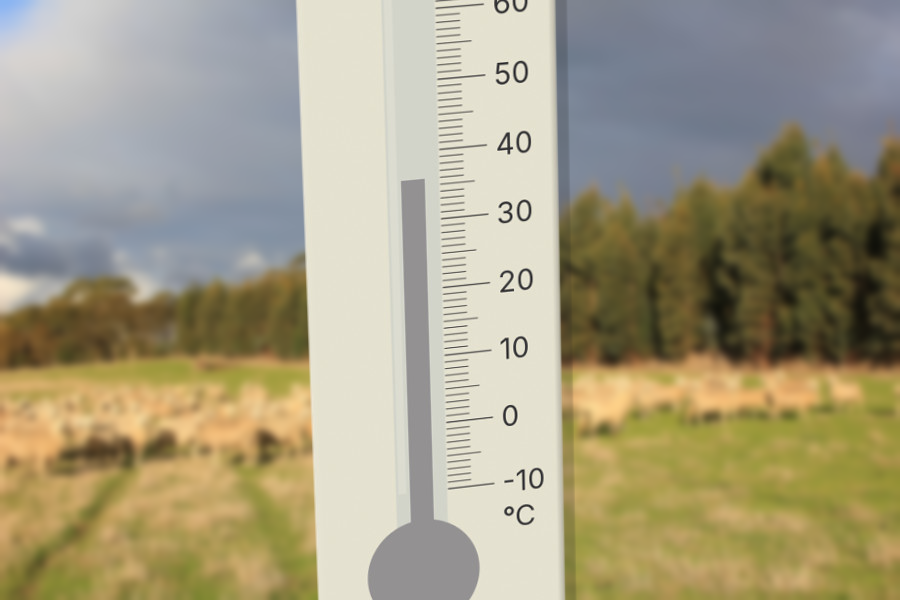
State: 36 °C
